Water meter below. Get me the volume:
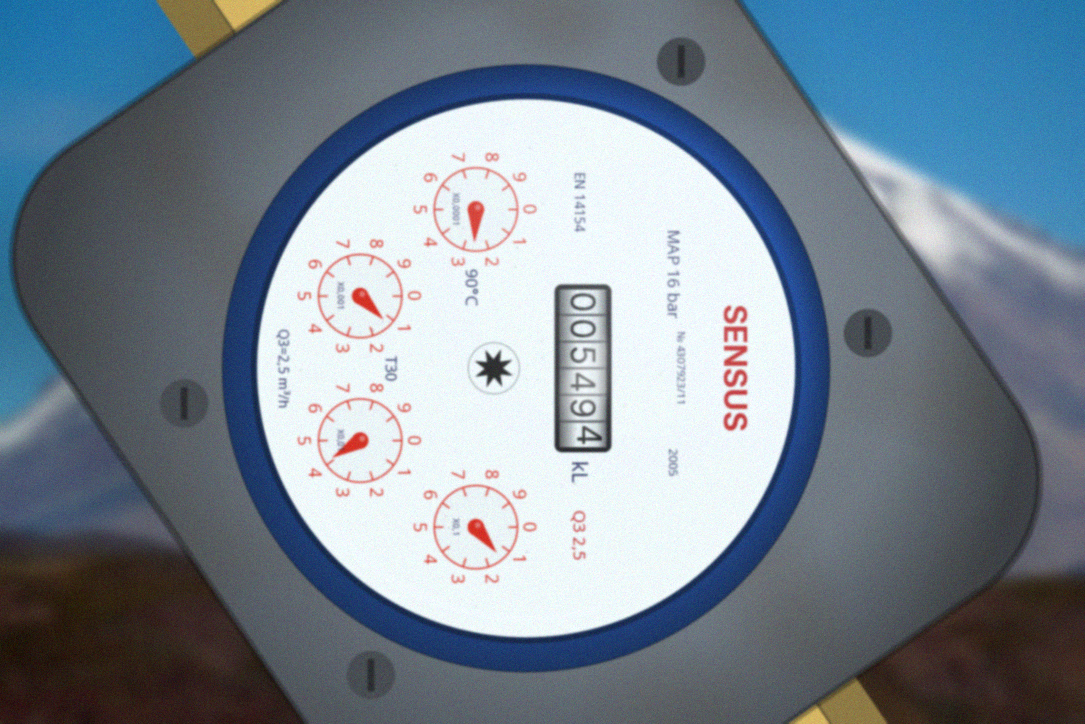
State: 5494.1412 kL
